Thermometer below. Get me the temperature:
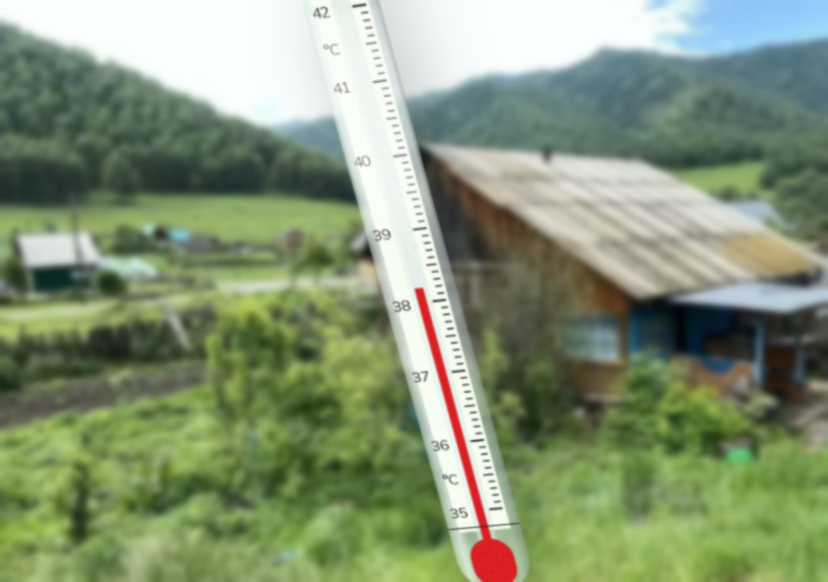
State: 38.2 °C
